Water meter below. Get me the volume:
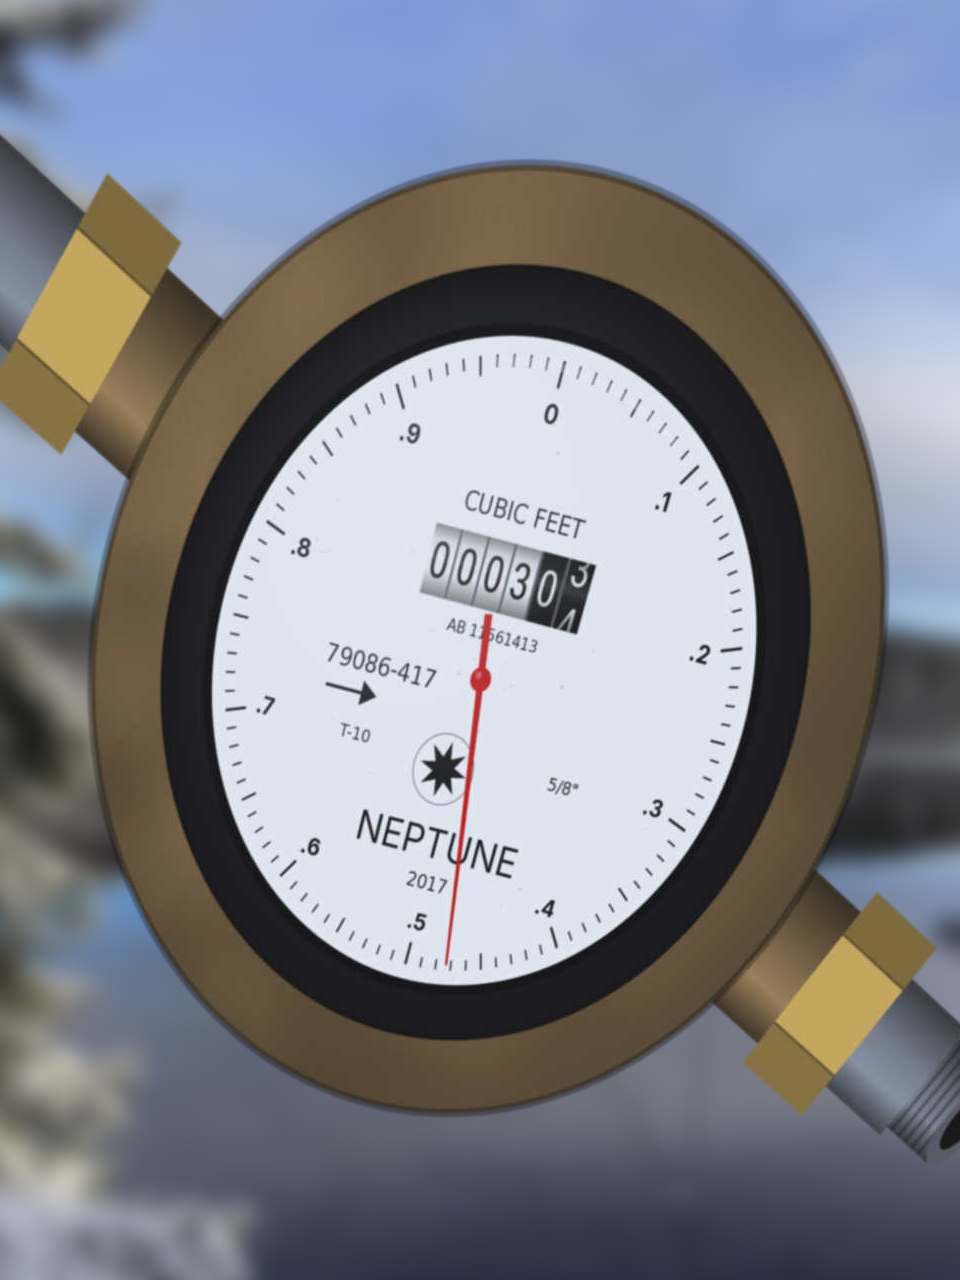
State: 303.47 ft³
